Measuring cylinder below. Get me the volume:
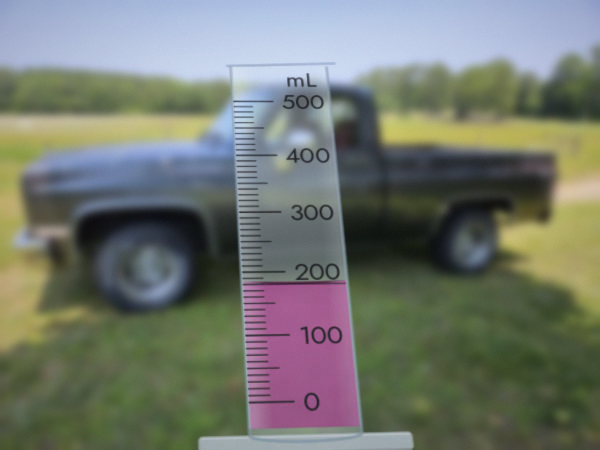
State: 180 mL
